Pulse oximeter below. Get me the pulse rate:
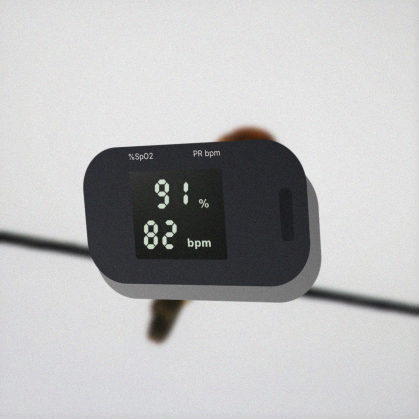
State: 82 bpm
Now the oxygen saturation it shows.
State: 91 %
